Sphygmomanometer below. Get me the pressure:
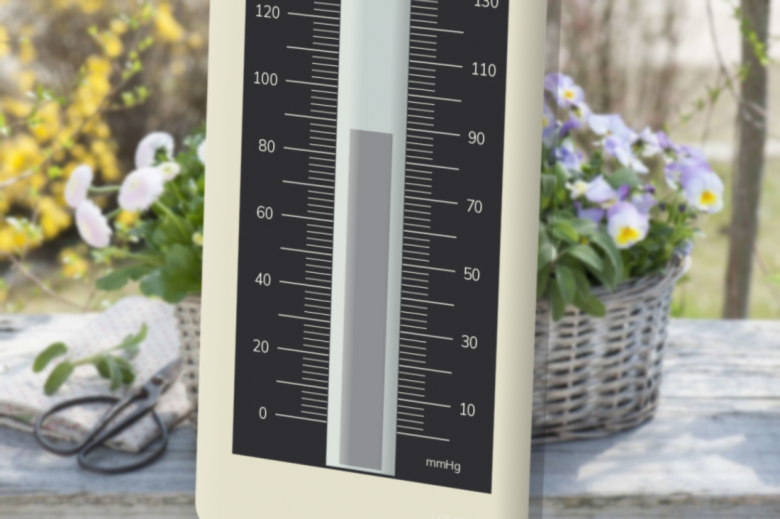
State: 88 mmHg
